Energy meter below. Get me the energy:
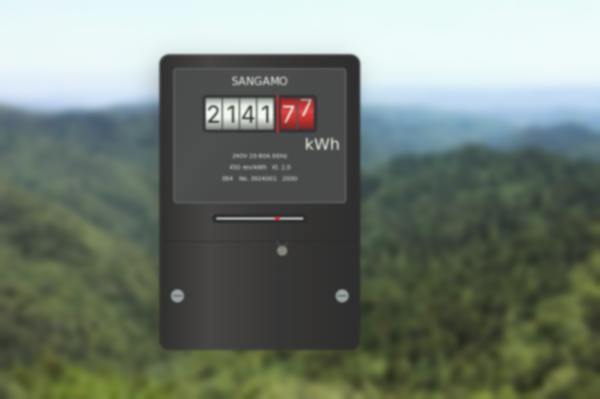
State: 2141.77 kWh
